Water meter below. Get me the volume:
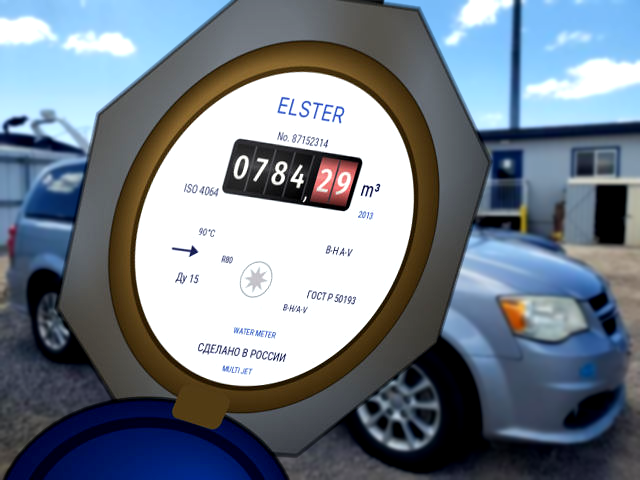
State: 784.29 m³
